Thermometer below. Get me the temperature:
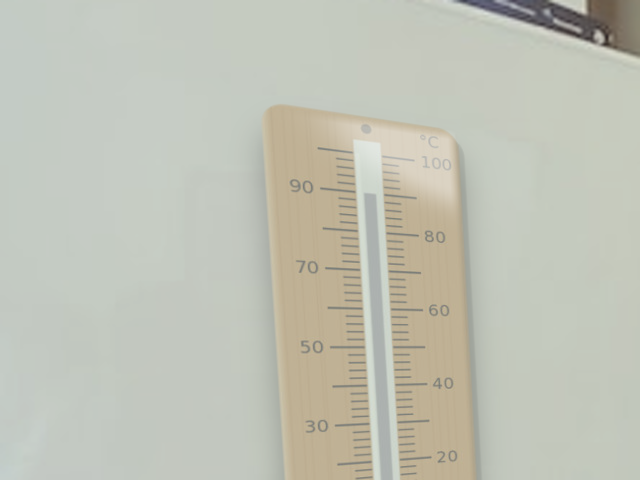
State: 90 °C
